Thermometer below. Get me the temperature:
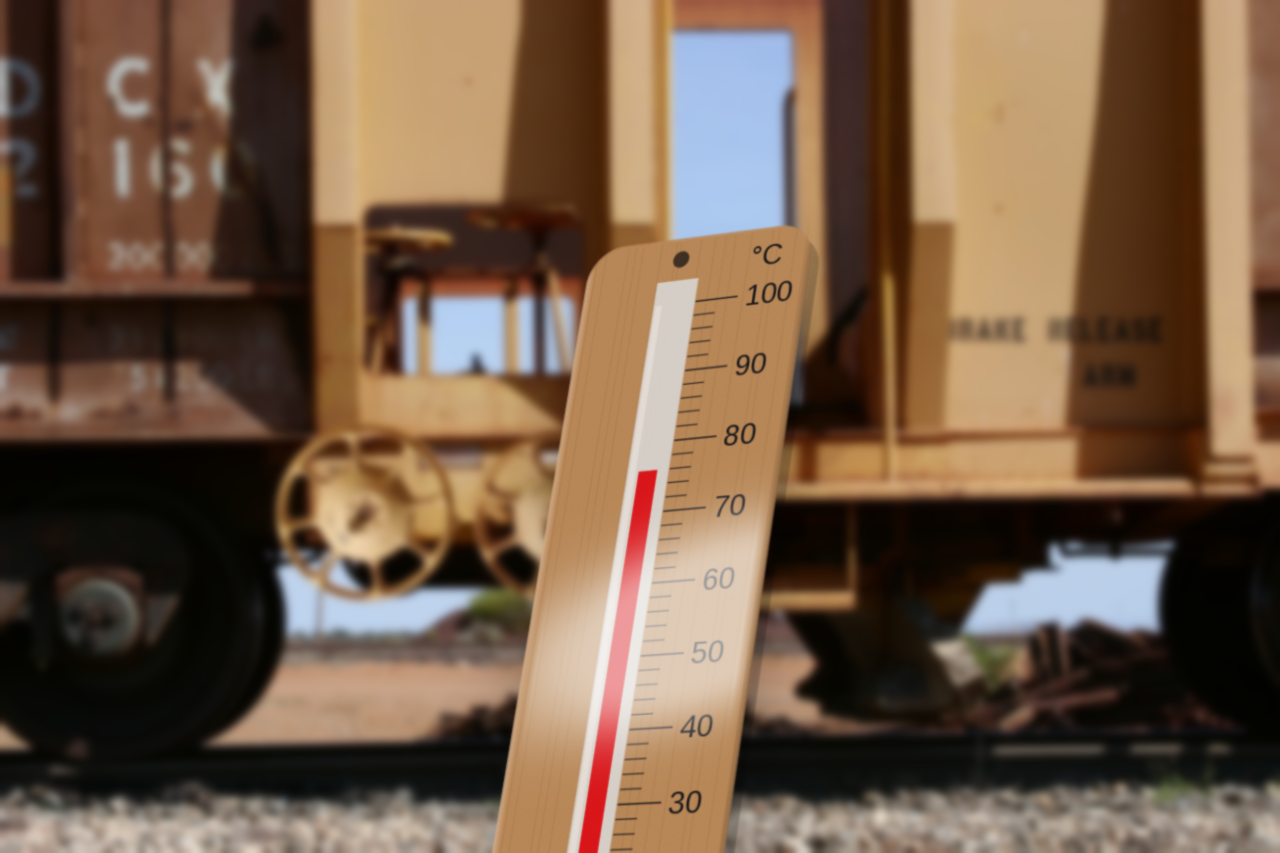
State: 76 °C
